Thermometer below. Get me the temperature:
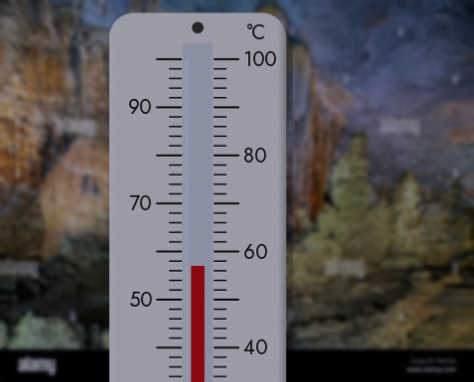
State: 57 °C
